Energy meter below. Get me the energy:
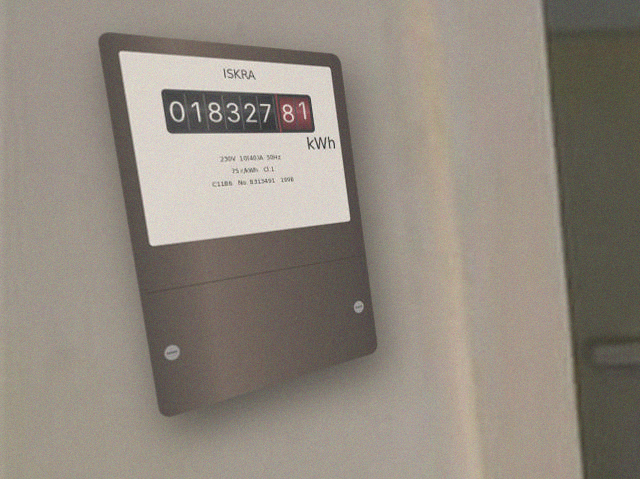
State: 18327.81 kWh
